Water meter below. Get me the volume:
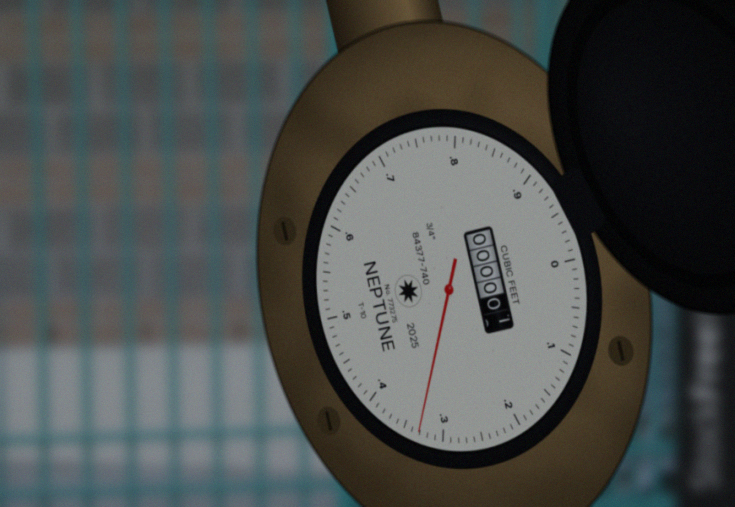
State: 1.33 ft³
